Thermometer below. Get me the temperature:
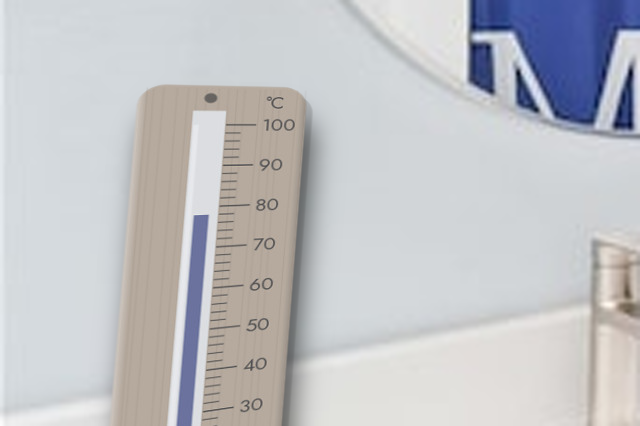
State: 78 °C
